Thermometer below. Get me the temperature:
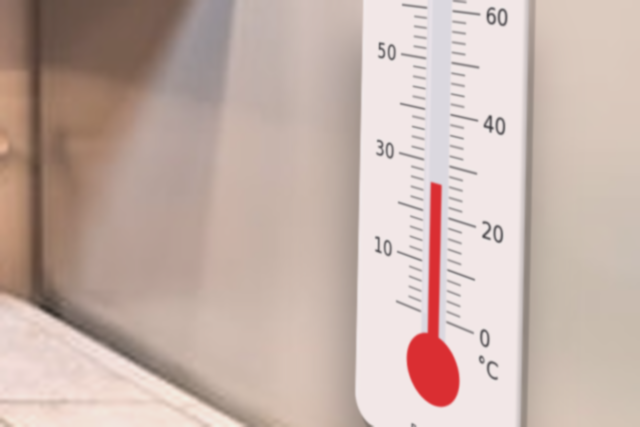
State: 26 °C
